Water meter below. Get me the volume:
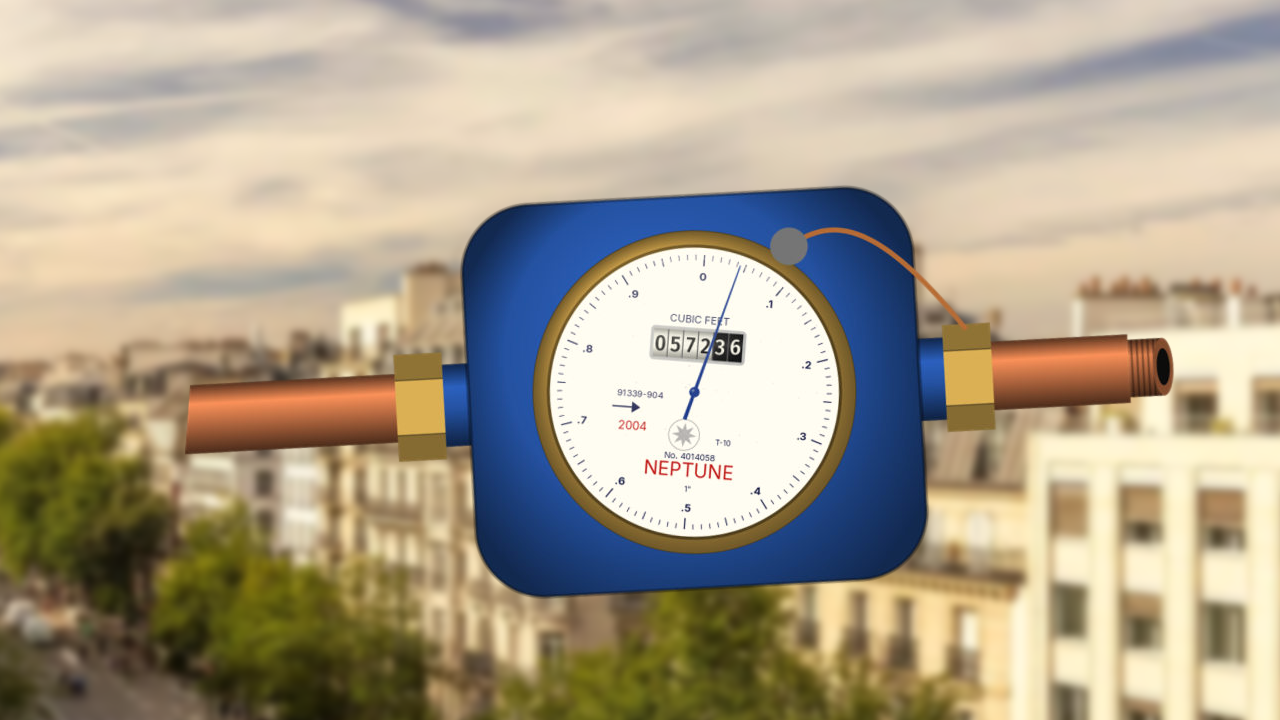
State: 57236.04 ft³
